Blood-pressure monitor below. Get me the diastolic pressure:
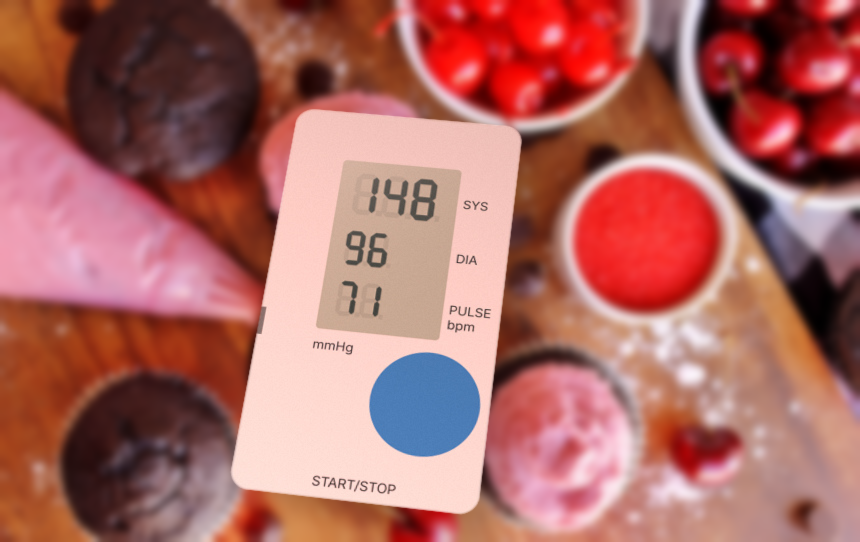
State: 96 mmHg
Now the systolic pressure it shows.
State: 148 mmHg
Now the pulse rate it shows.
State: 71 bpm
